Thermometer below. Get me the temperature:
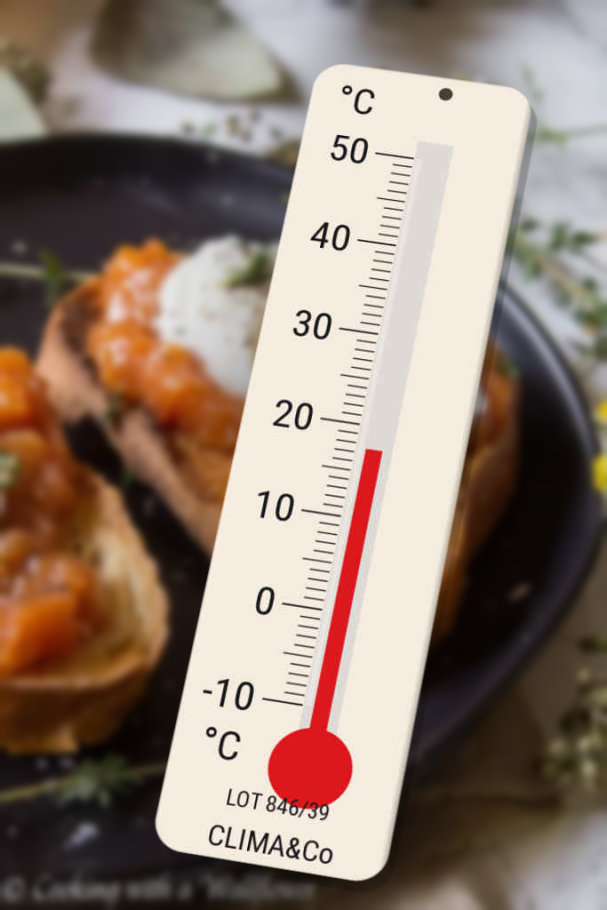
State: 17.5 °C
